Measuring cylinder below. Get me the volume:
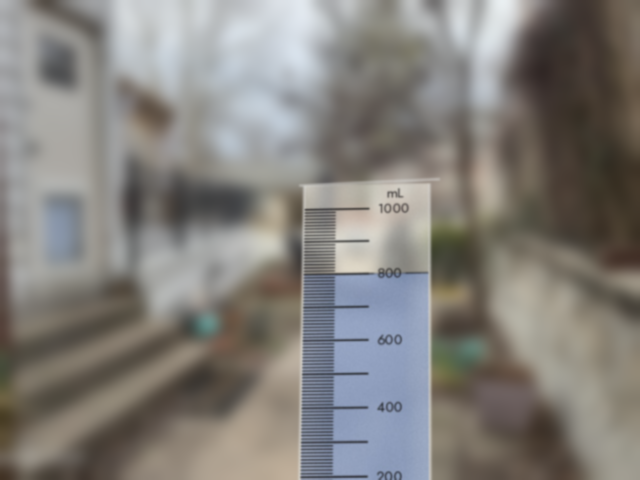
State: 800 mL
